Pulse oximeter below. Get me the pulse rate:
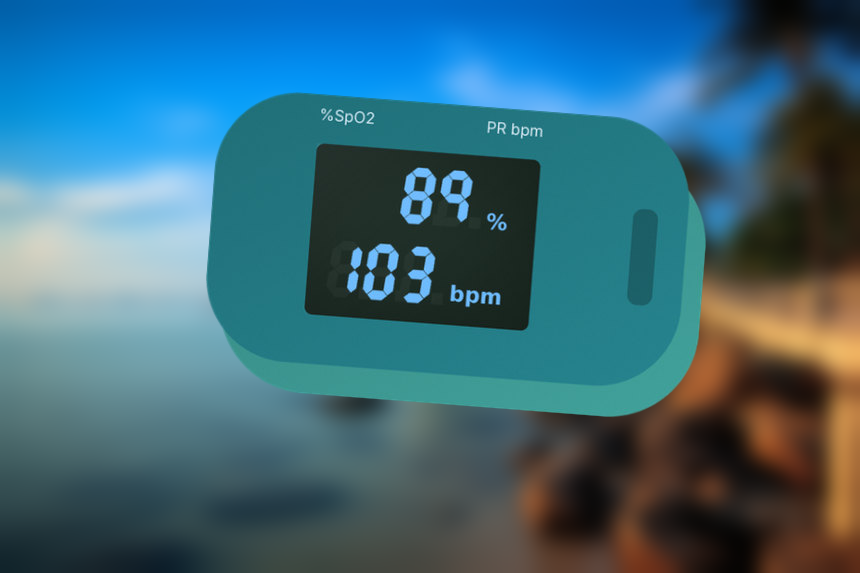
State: 103 bpm
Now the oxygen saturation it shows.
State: 89 %
